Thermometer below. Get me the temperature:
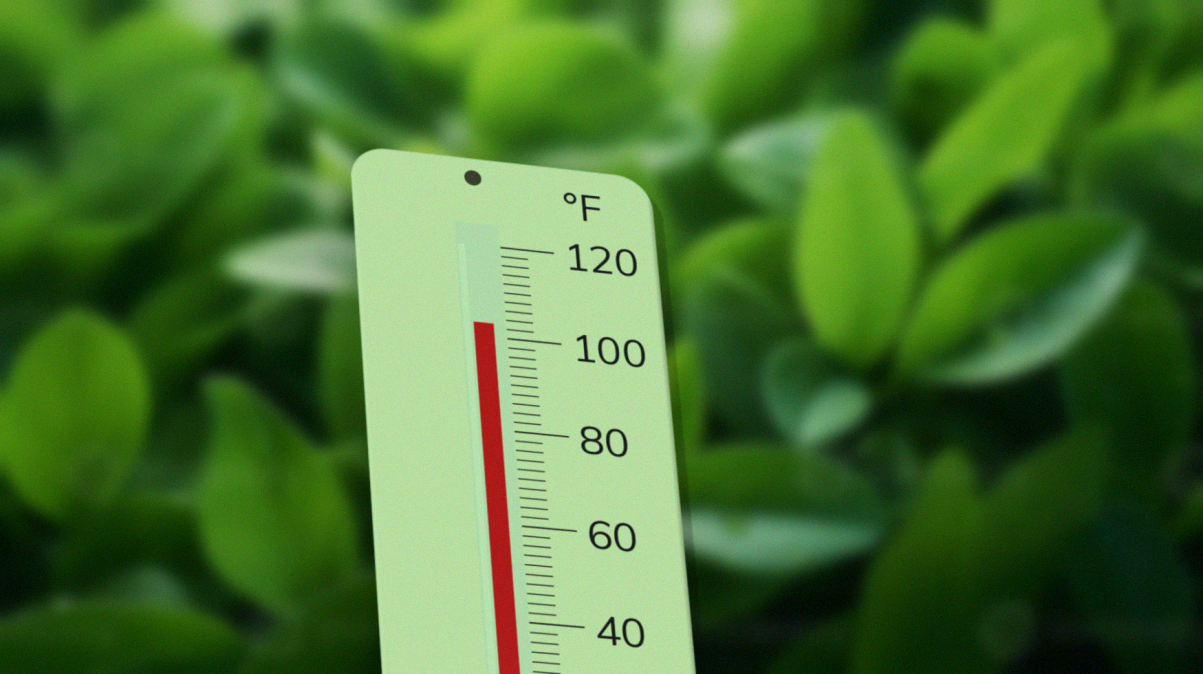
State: 103 °F
